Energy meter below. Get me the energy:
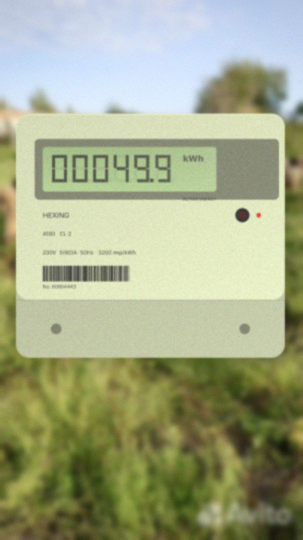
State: 49.9 kWh
